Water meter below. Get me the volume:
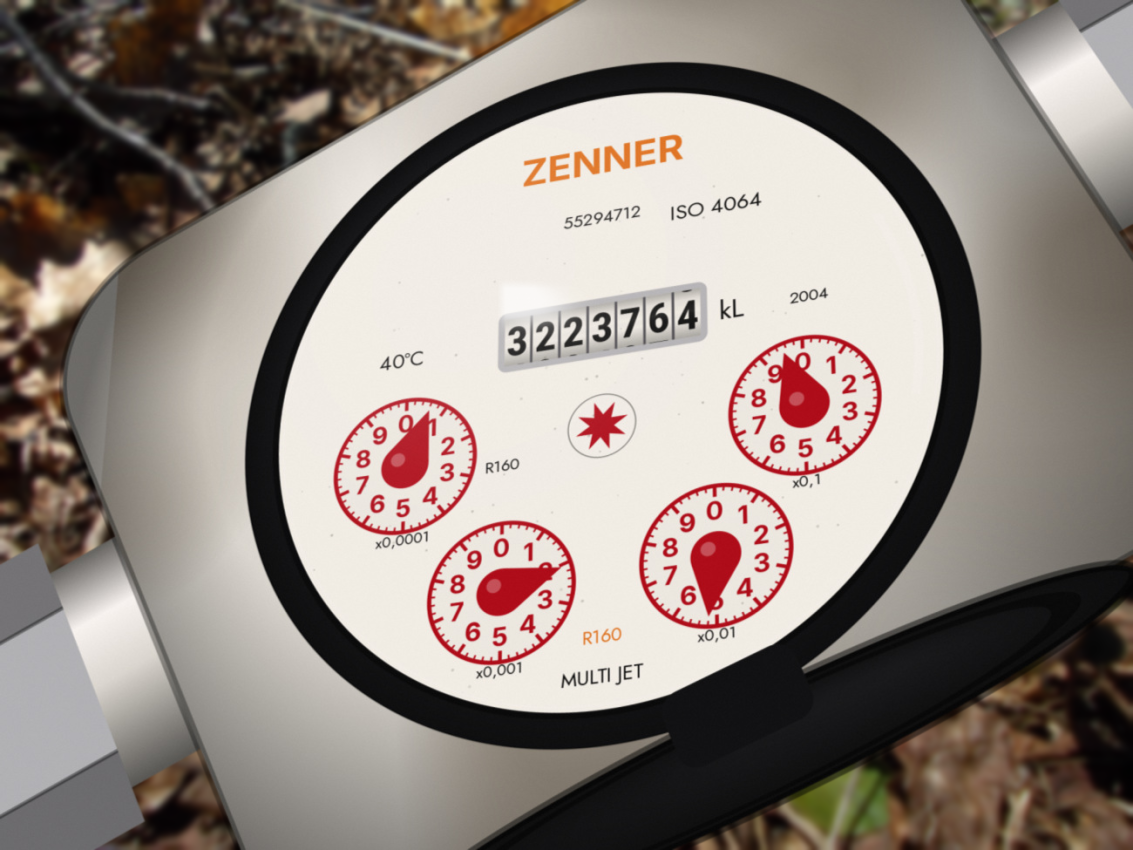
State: 3223763.9520 kL
